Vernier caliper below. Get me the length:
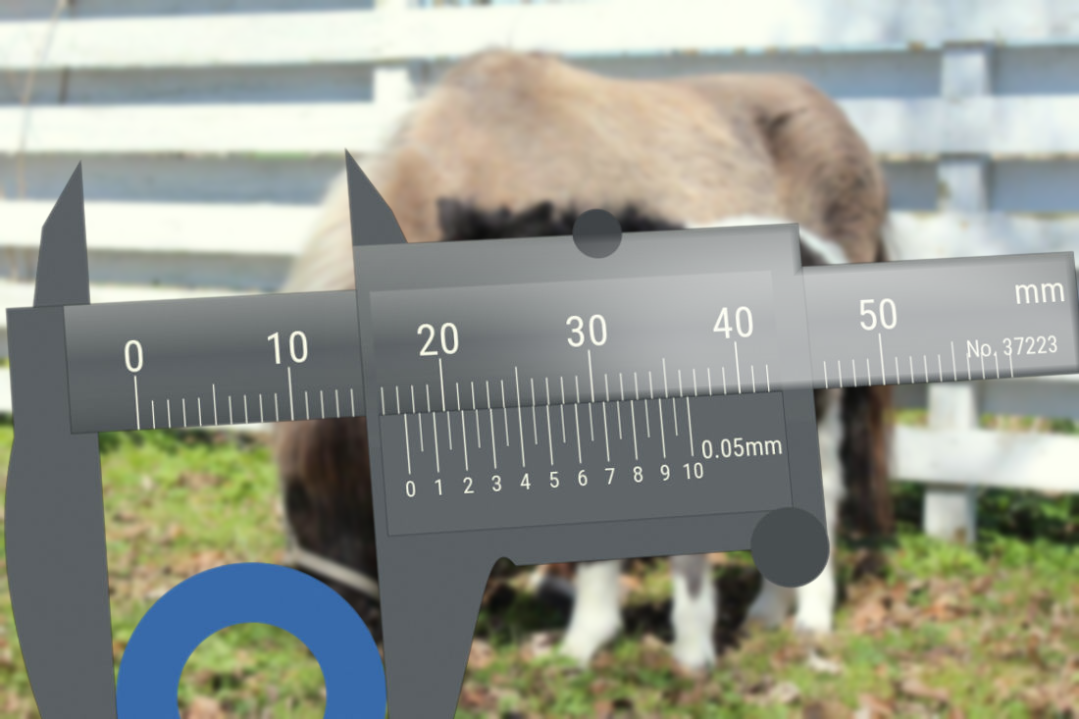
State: 17.4 mm
